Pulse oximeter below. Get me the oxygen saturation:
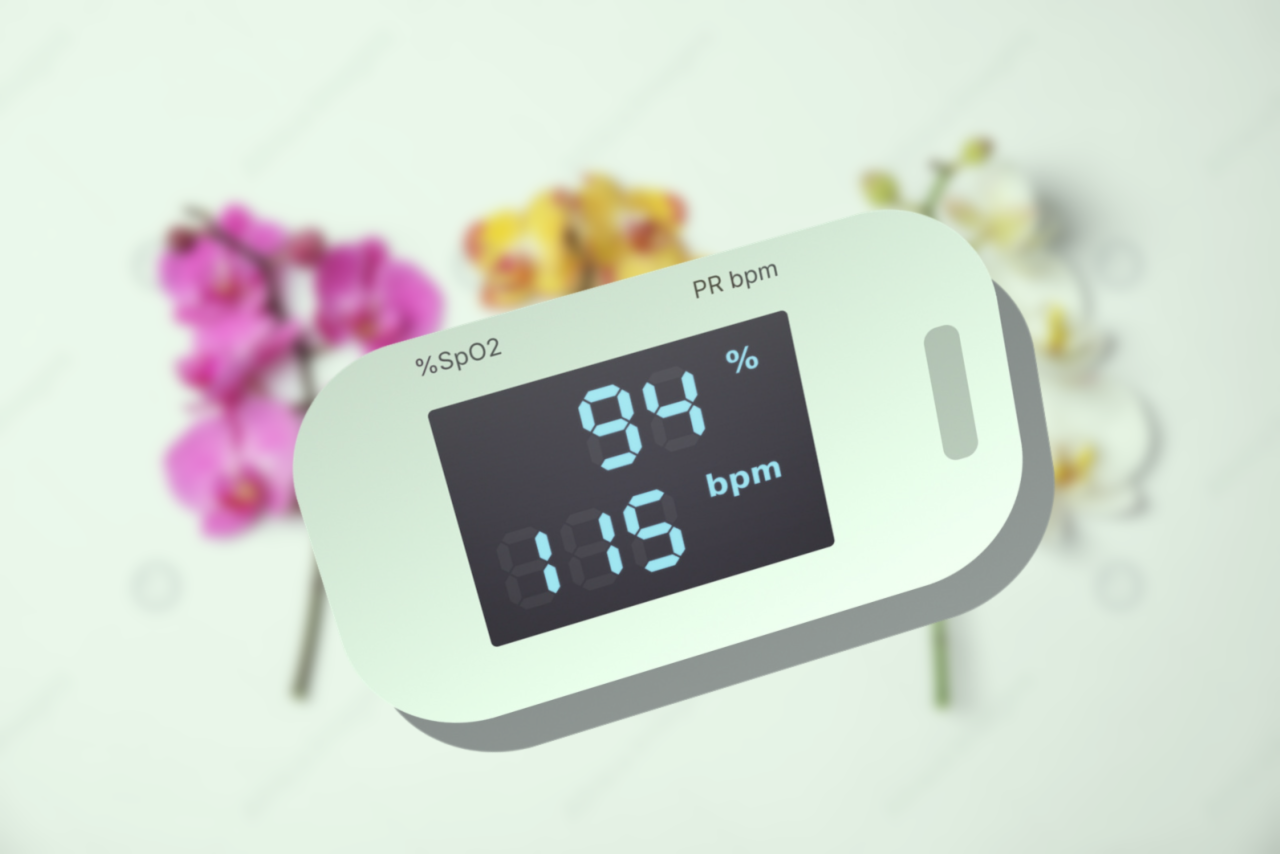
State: 94 %
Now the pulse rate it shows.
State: 115 bpm
